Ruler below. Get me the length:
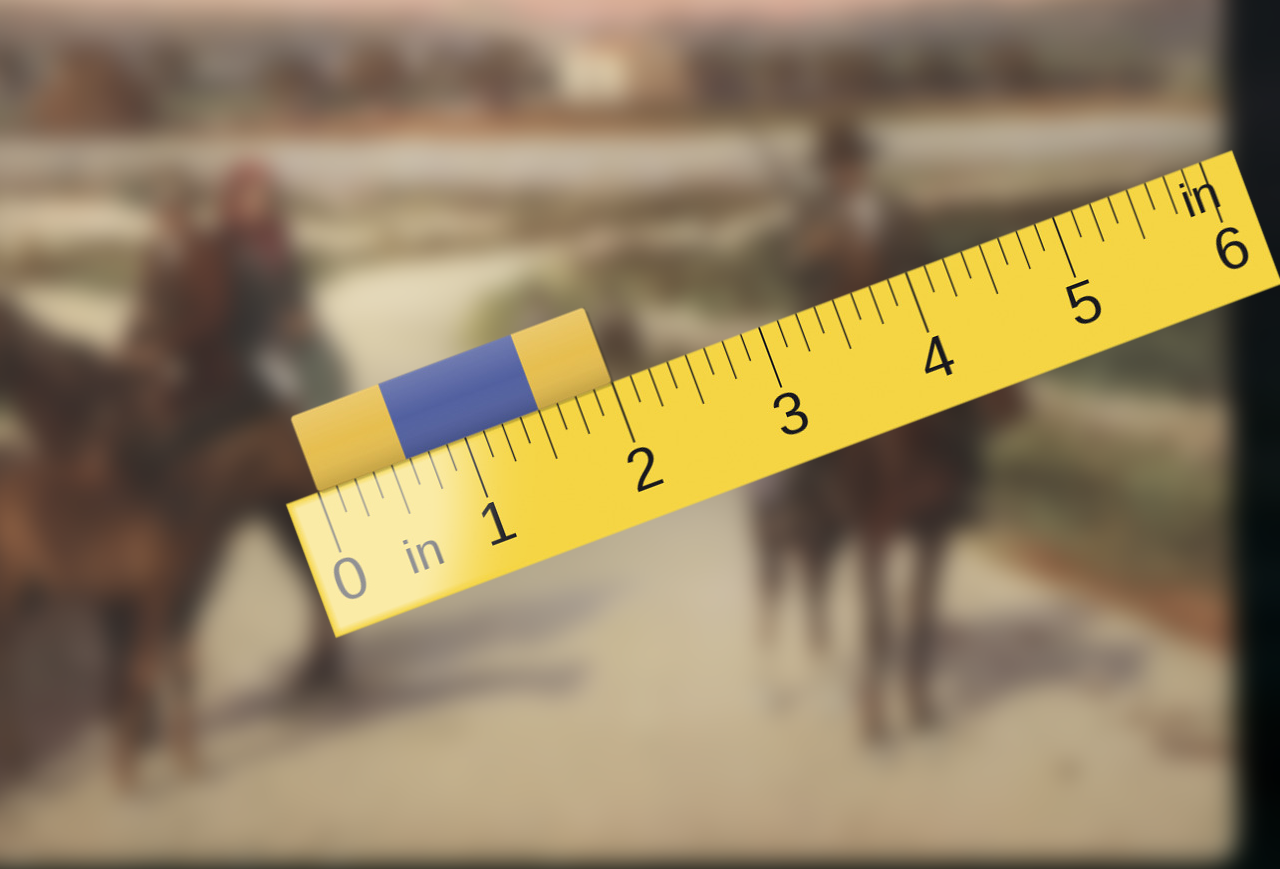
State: 2 in
